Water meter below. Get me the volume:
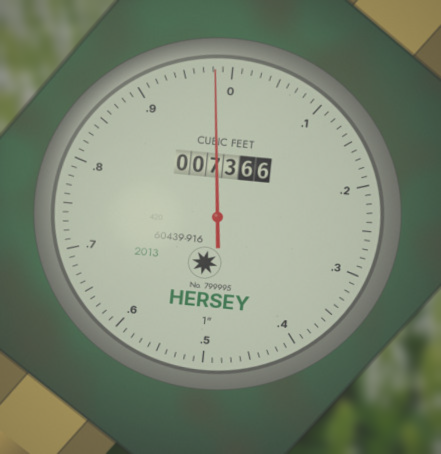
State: 7365.98 ft³
